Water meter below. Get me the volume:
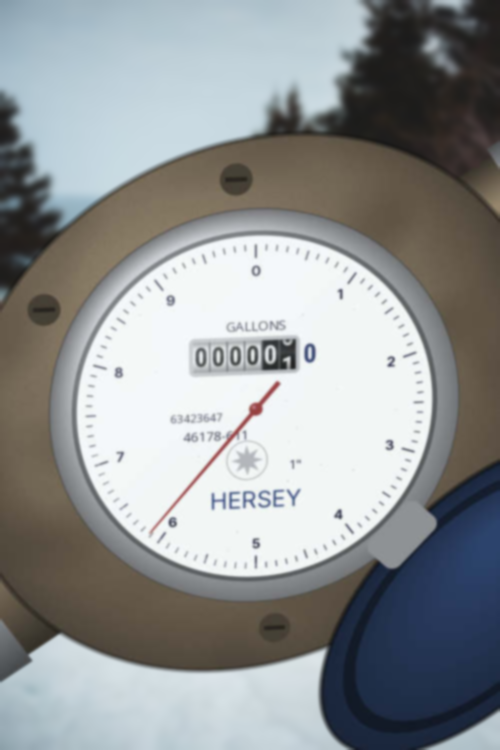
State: 6.1 gal
